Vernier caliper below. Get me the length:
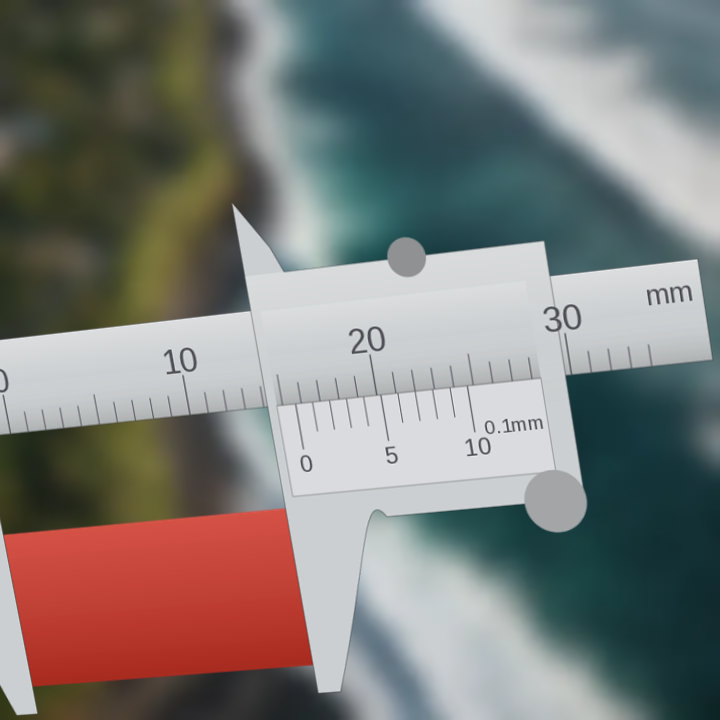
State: 15.7 mm
